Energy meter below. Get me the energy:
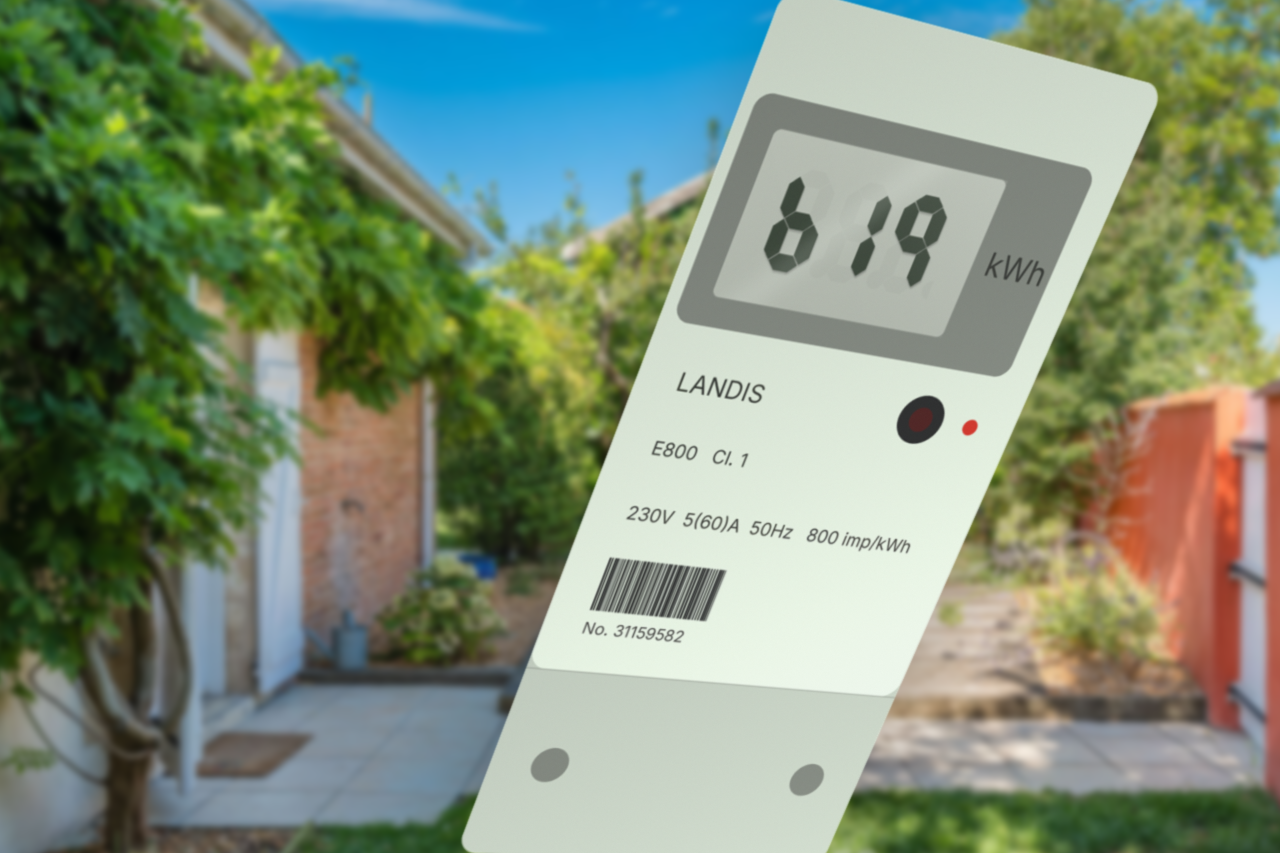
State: 619 kWh
